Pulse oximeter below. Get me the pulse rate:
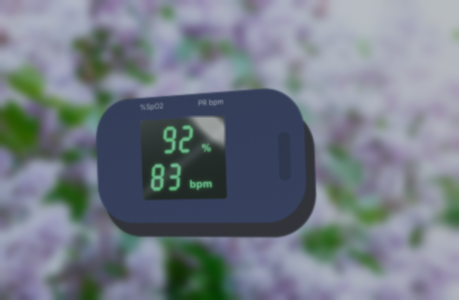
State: 83 bpm
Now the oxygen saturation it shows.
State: 92 %
